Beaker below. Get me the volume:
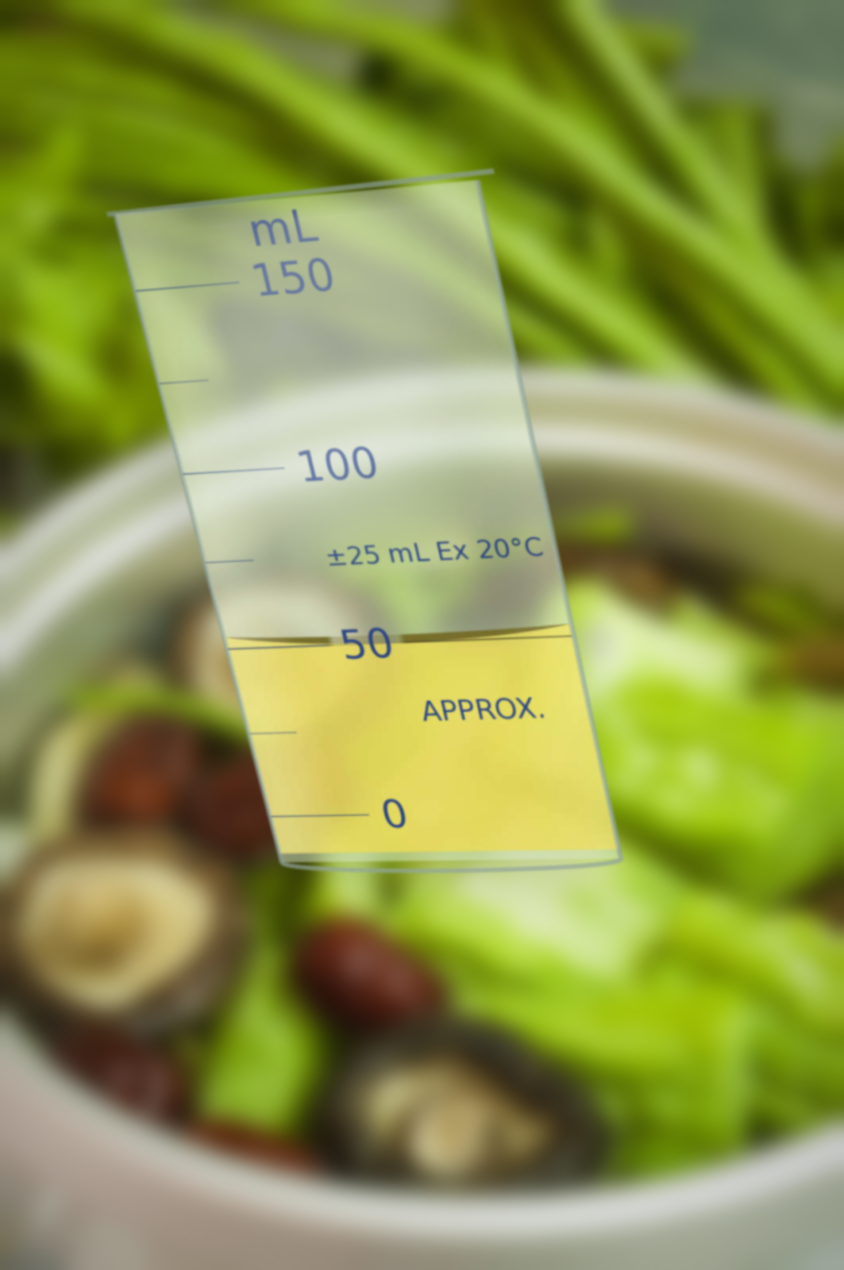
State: 50 mL
